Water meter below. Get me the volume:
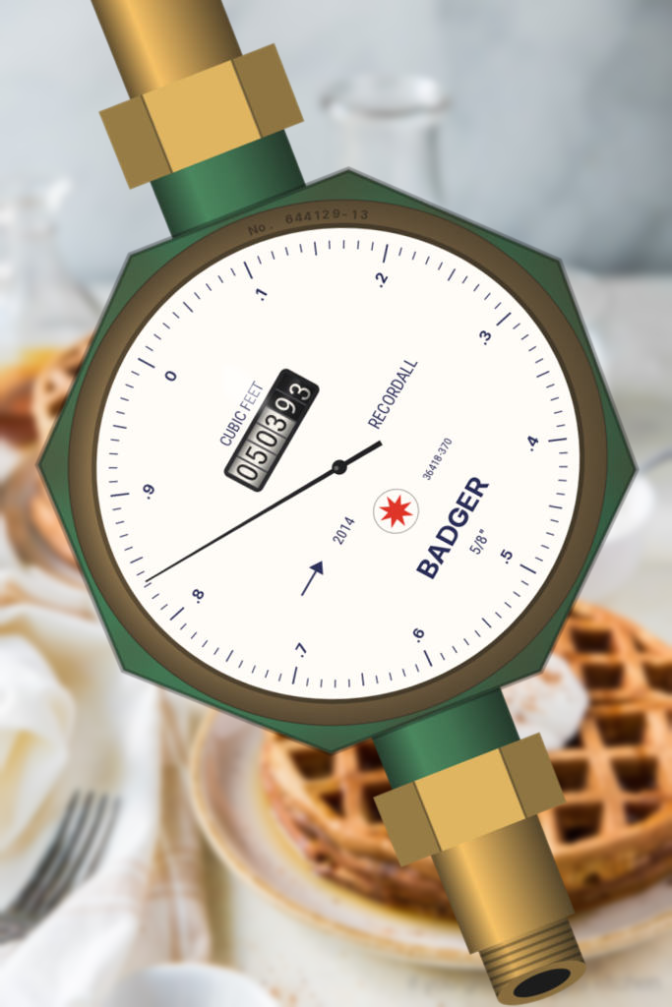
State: 50392.83 ft³
